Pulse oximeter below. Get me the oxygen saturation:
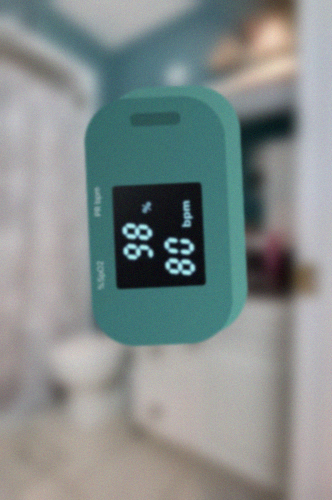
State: 98 %
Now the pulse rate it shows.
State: 80 bpm
